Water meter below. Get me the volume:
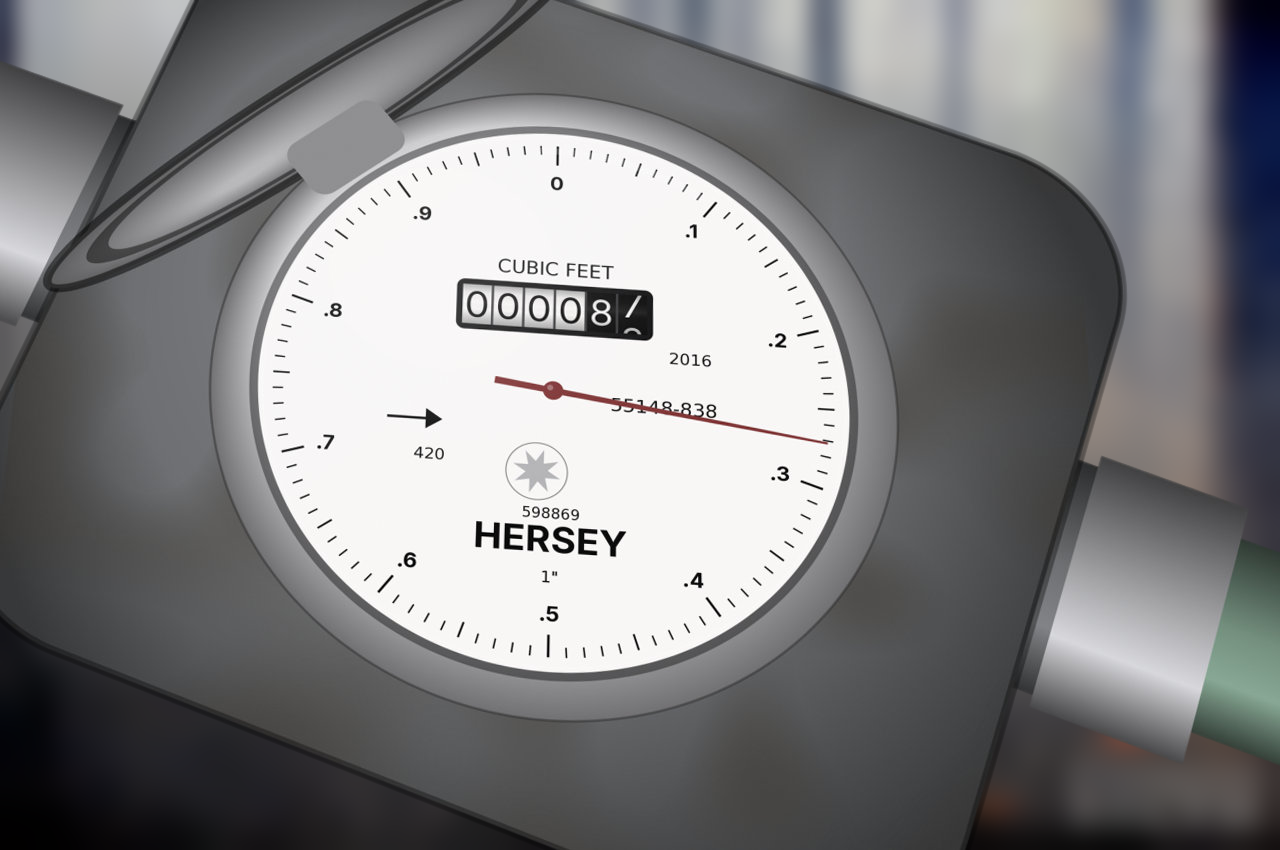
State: 87.27 ft³
